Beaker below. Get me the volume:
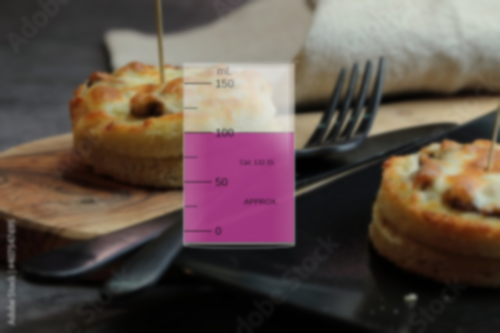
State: 100 mL
